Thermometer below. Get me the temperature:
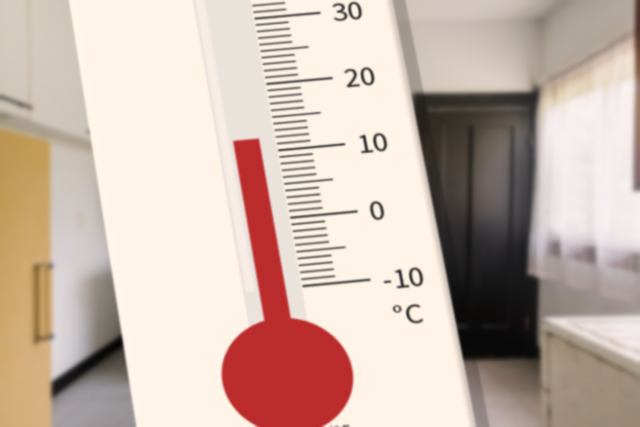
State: 12 °C
